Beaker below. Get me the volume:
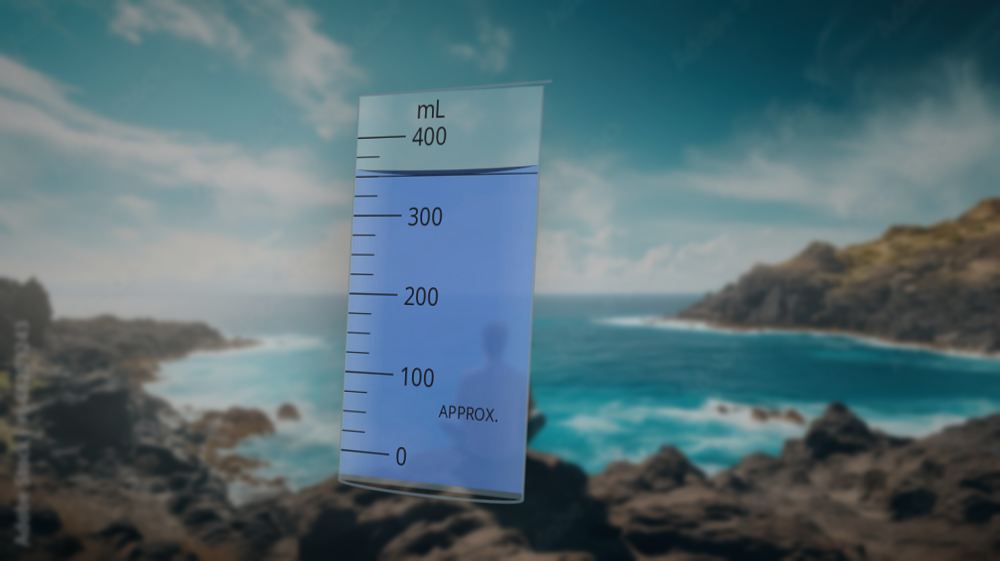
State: 350 mL
